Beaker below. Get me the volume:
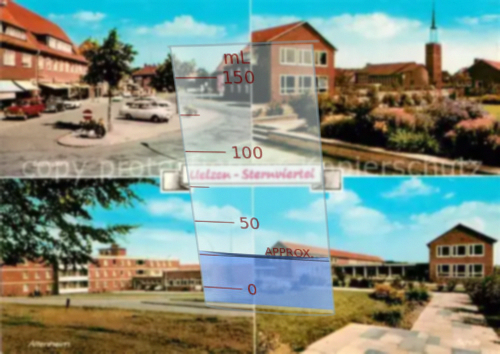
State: 25 mL
